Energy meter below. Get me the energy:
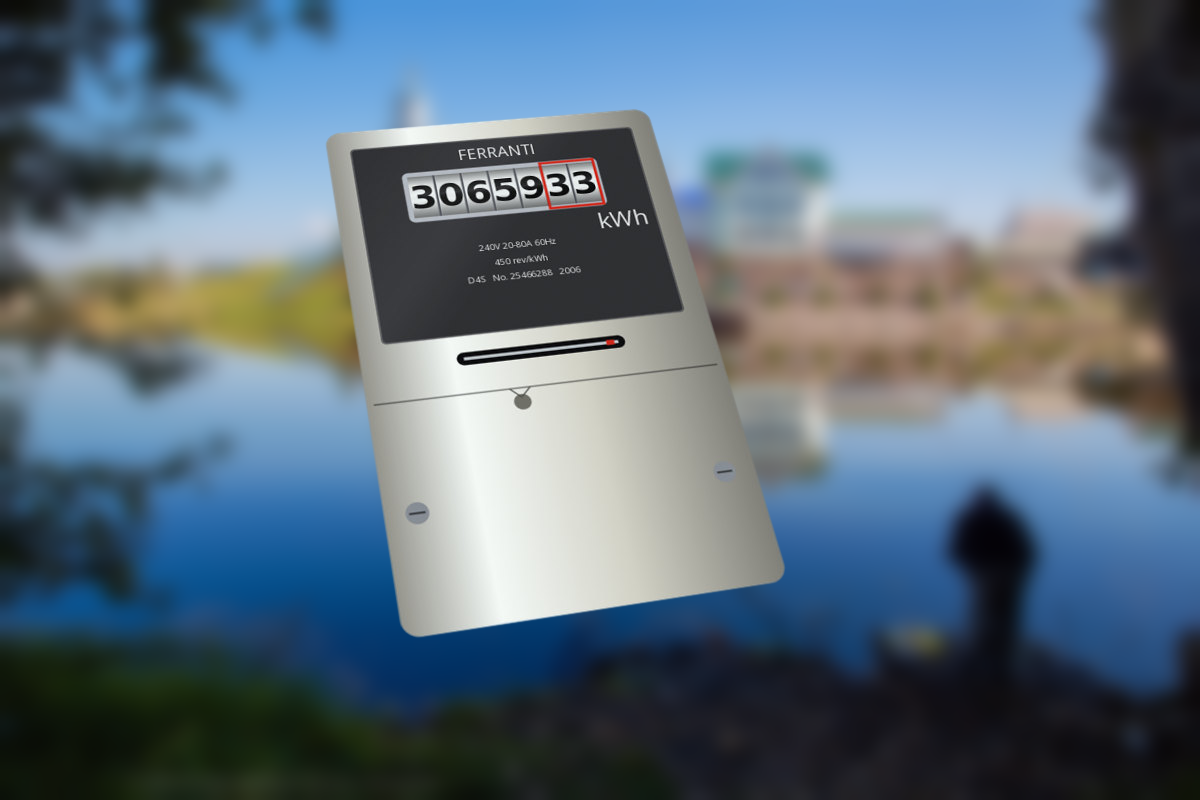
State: 30659.33 kWh
